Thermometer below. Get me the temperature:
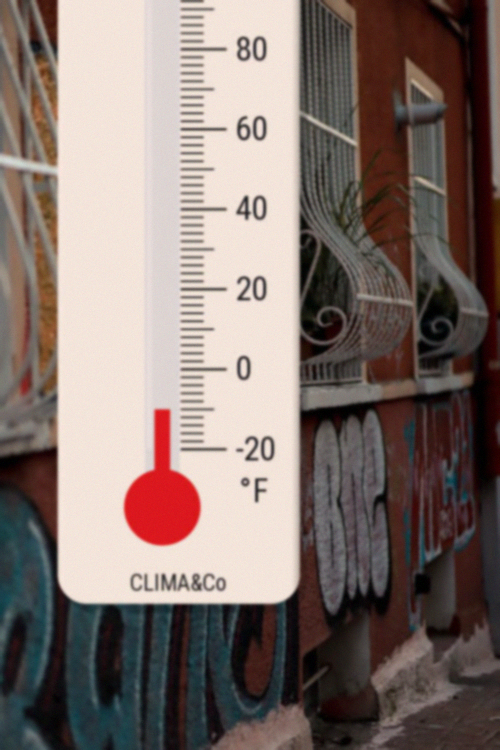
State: -10 °F
